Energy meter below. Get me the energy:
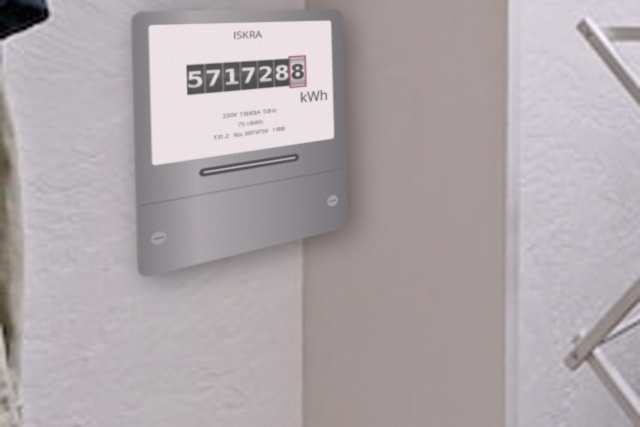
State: 571728.8 kWh
